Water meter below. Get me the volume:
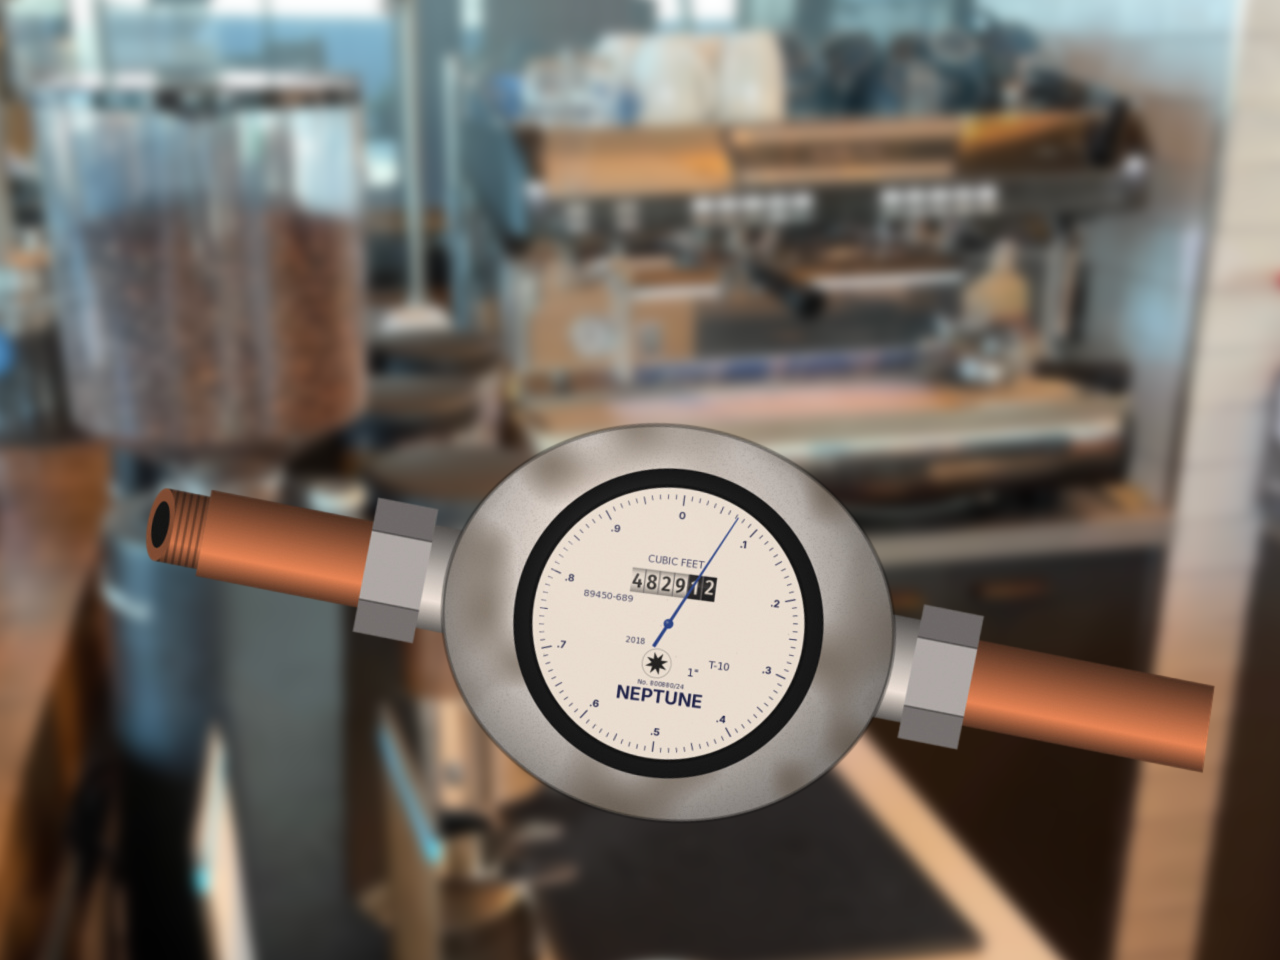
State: 482912.07 ft³
